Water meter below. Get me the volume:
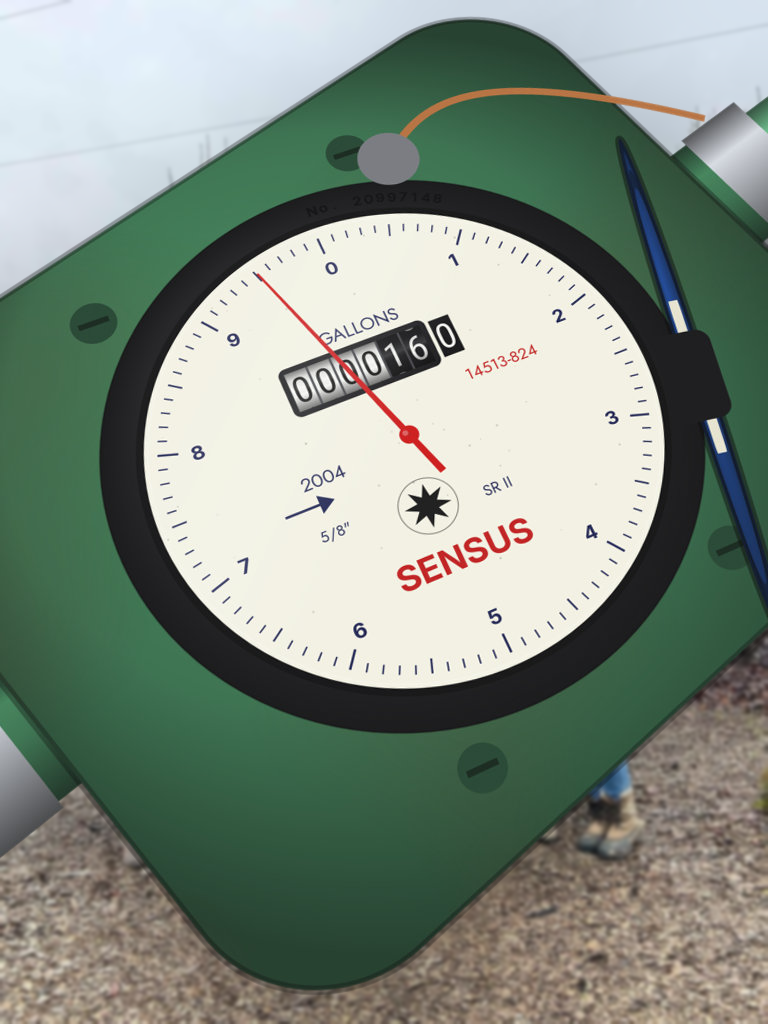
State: 159.5 gal
